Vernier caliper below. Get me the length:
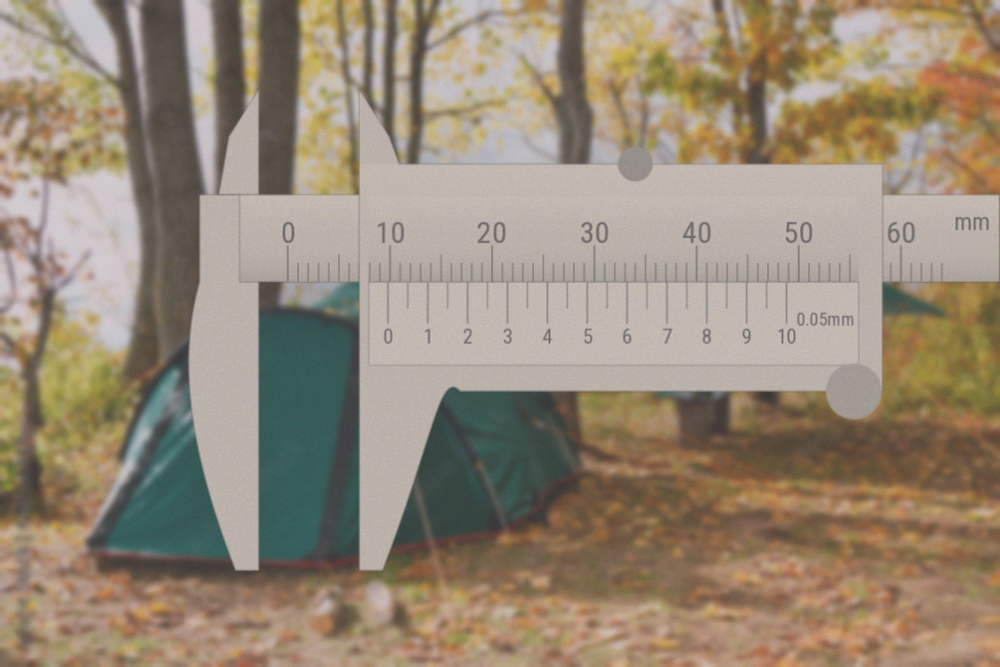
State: 9.8 mm
